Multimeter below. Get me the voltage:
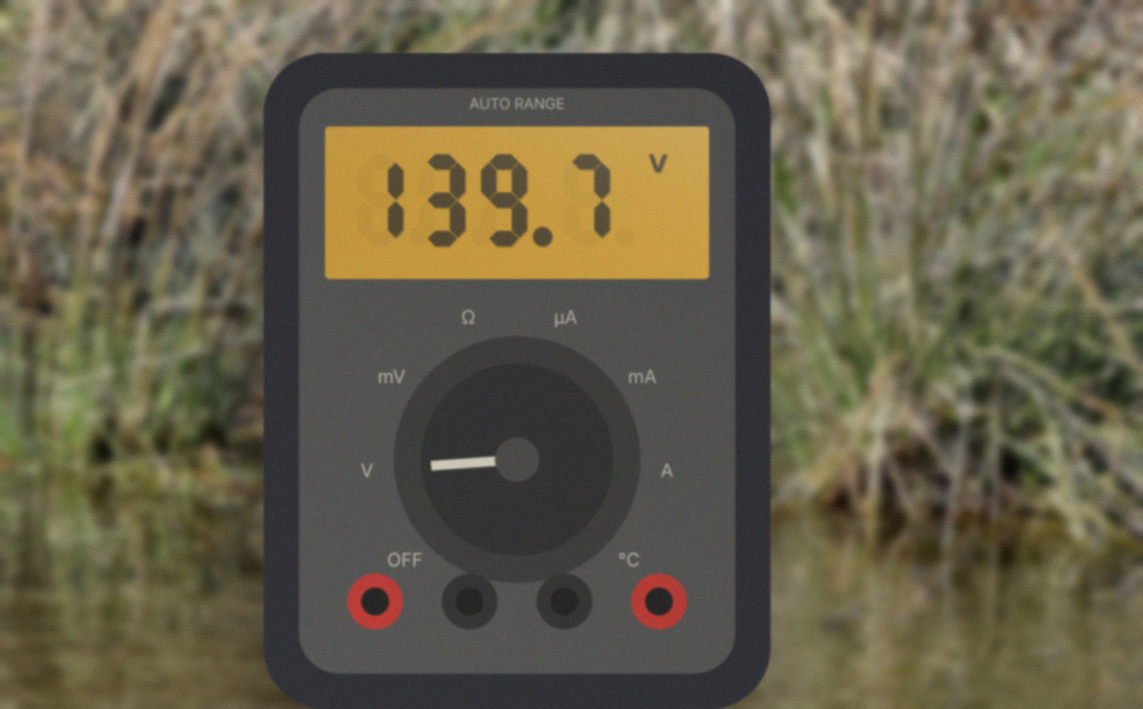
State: 139.7 V
